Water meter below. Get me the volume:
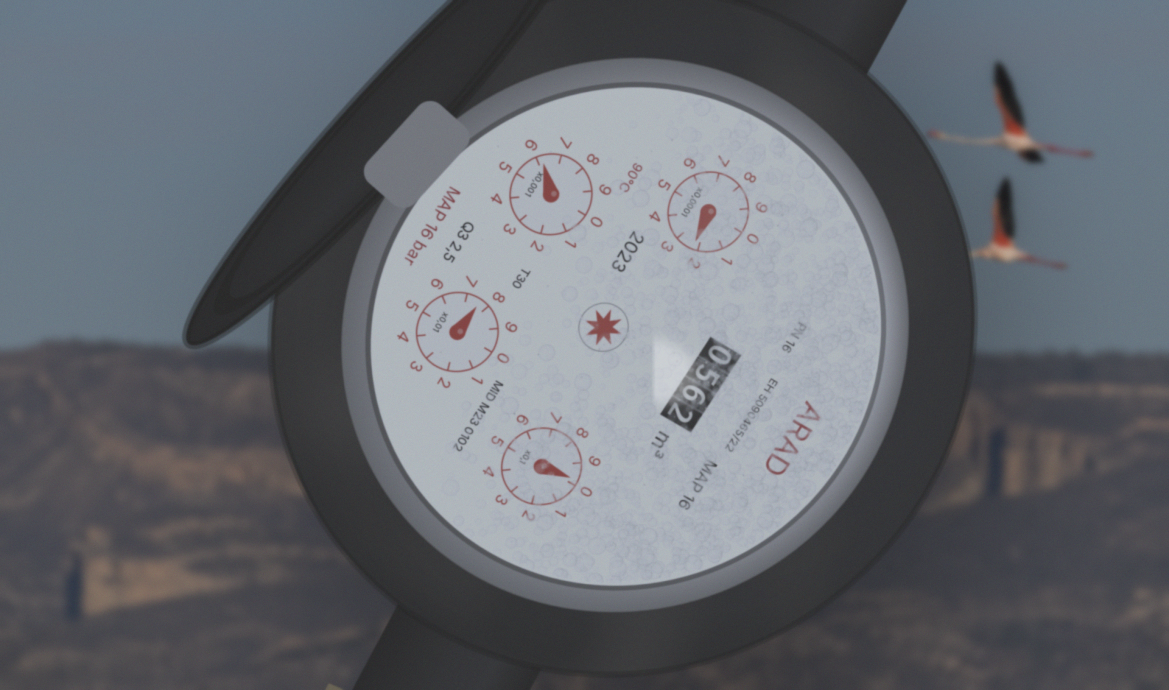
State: 561.9762 m³
